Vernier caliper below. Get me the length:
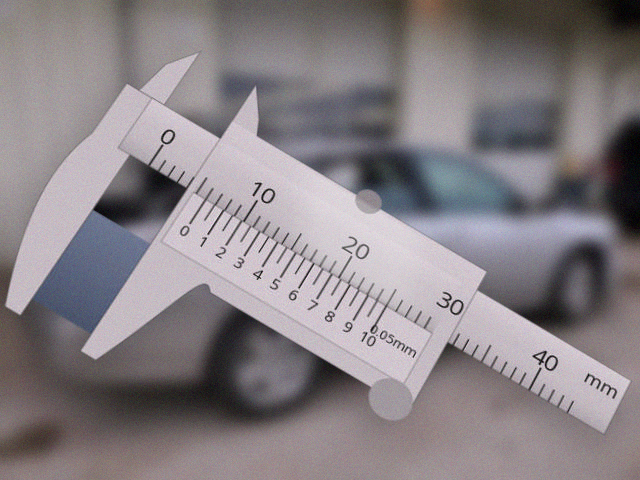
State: 6.0 mm
